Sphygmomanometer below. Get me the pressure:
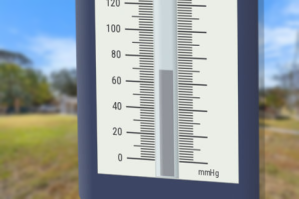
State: 70 mmHg
